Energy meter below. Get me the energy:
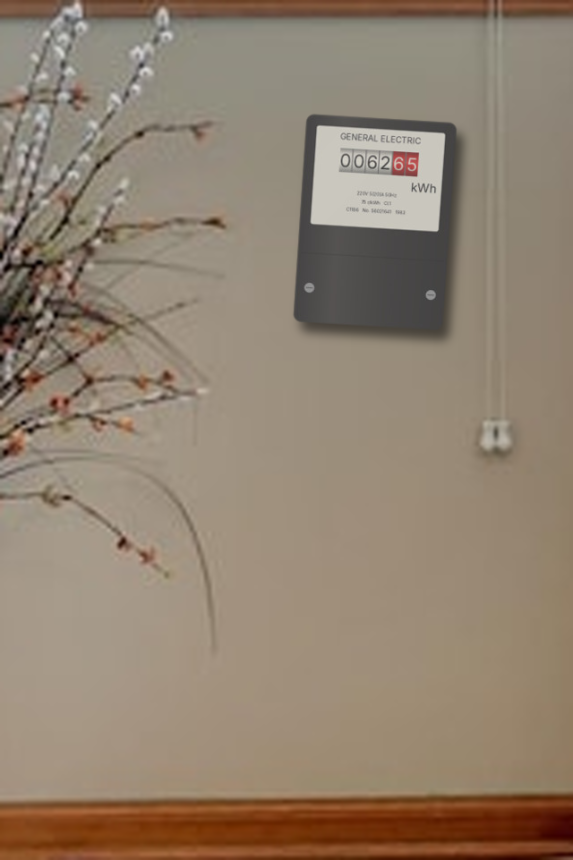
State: 62.65 kWh
